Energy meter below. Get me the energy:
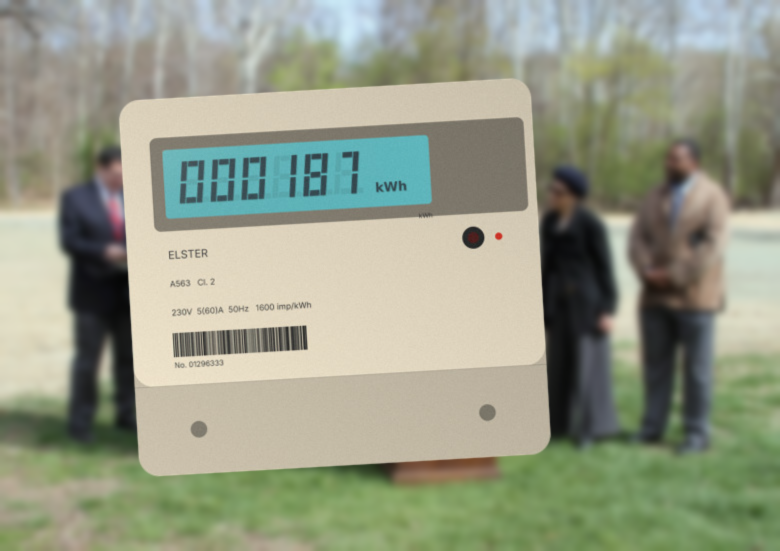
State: 187 kWh
